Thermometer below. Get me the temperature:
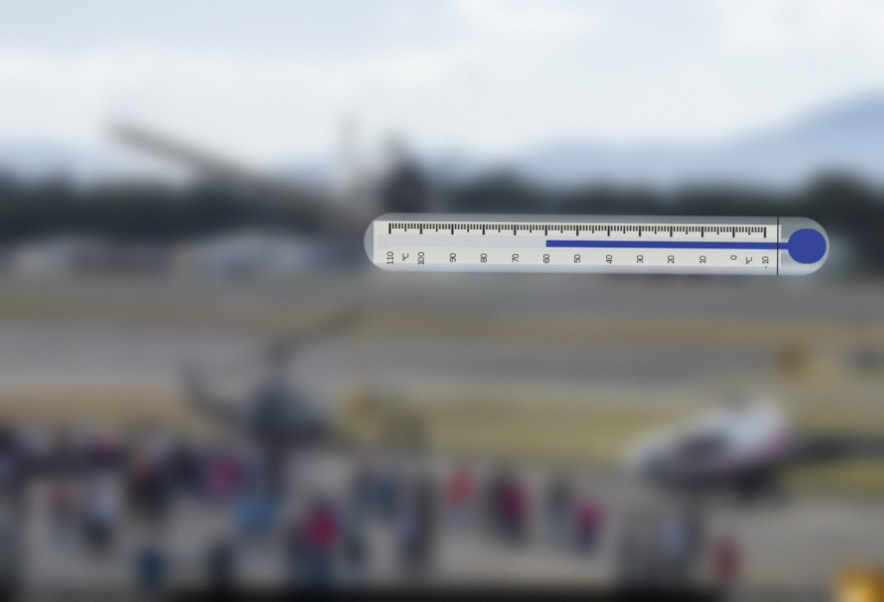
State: 60 °C
